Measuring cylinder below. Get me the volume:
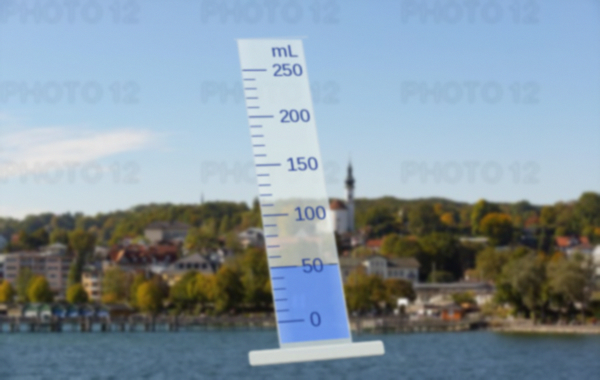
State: 50 mL
